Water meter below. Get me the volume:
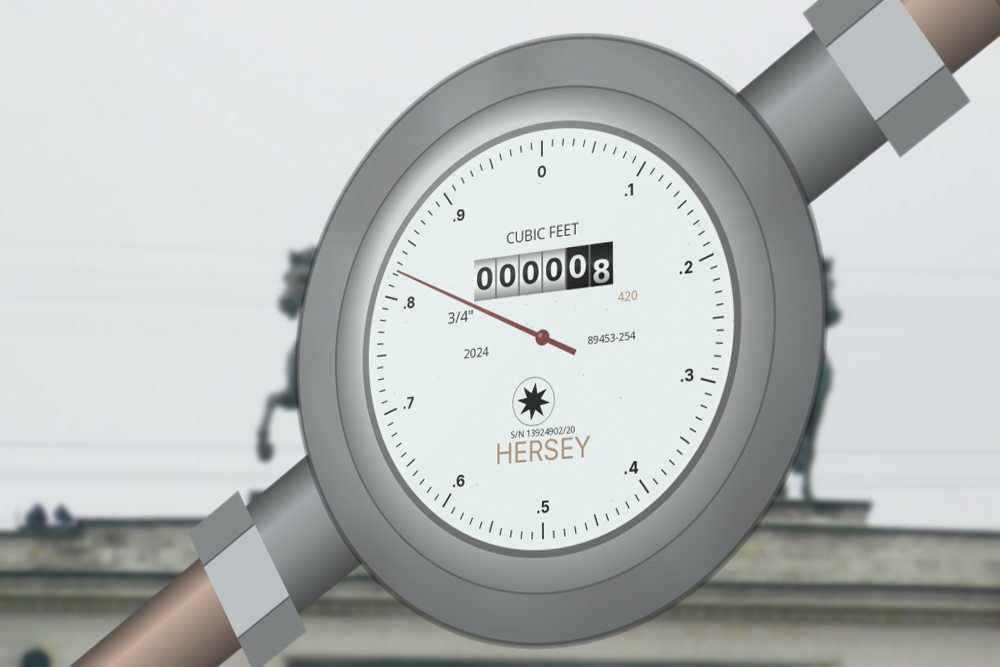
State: 7.82 ft³
